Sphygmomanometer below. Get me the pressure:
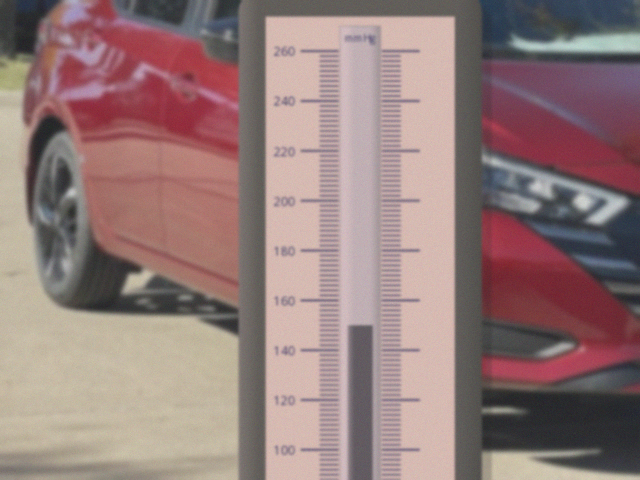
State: 150 mmHg
